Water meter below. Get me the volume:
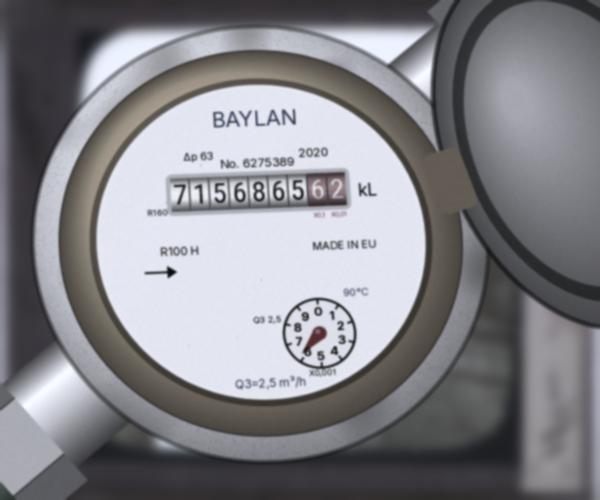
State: 7156865.626 kL
